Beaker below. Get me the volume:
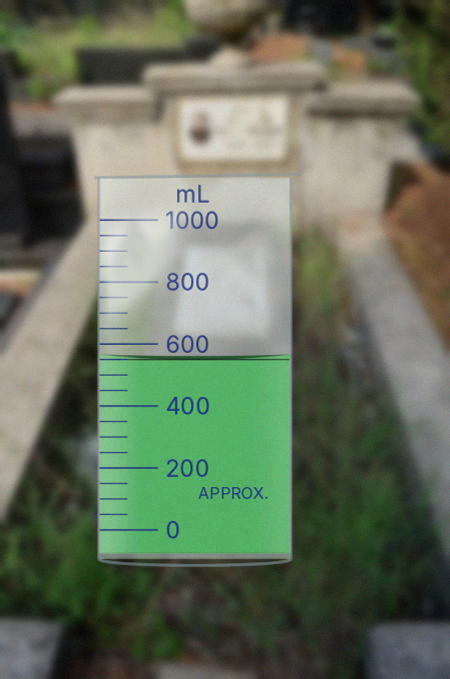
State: 550 mL
